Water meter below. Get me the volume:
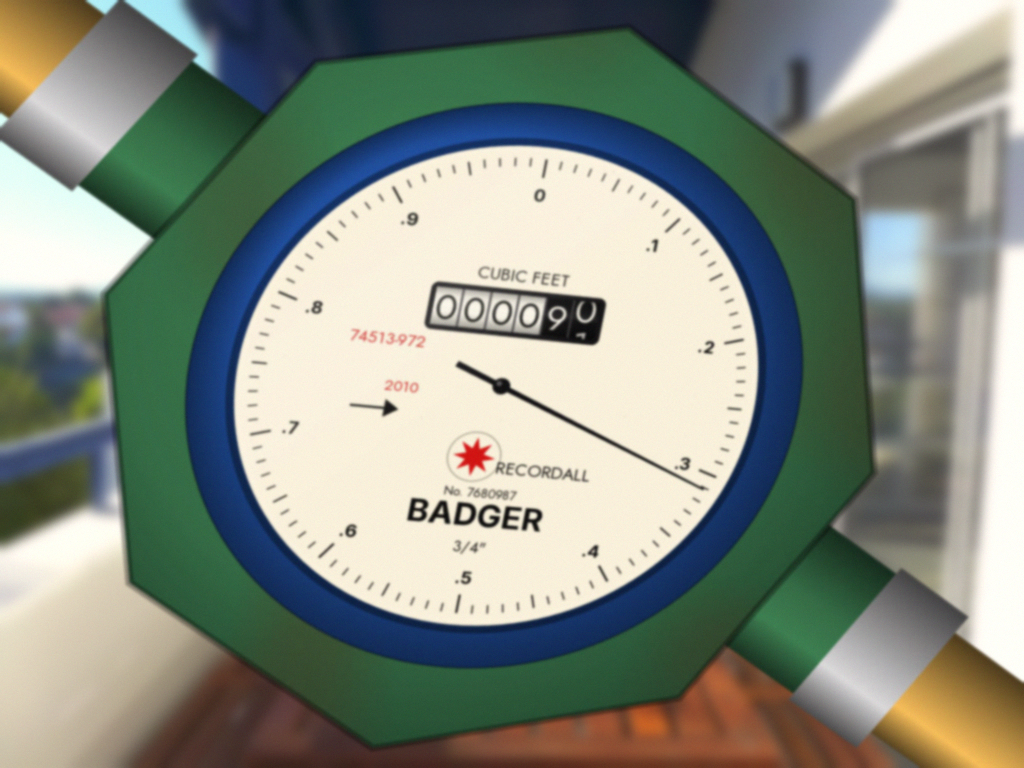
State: 90.31 ft³
